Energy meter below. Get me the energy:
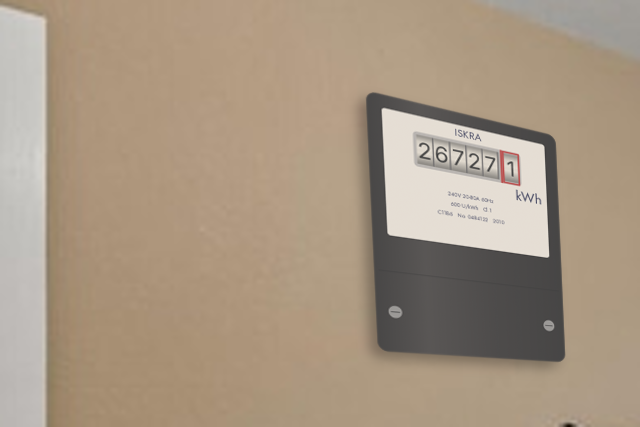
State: 26727.1 kWh
